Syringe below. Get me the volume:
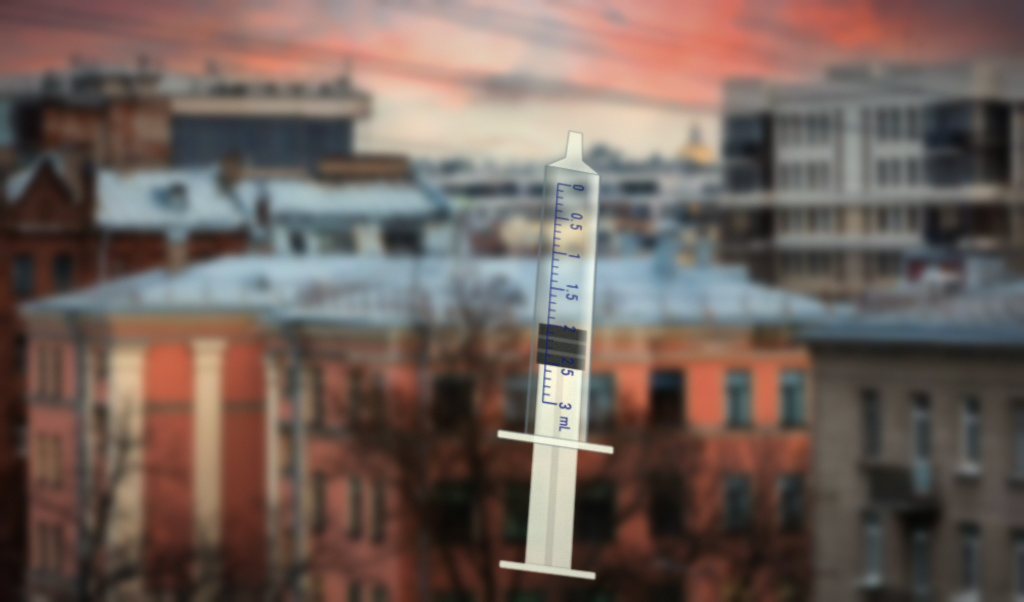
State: 2 mL
